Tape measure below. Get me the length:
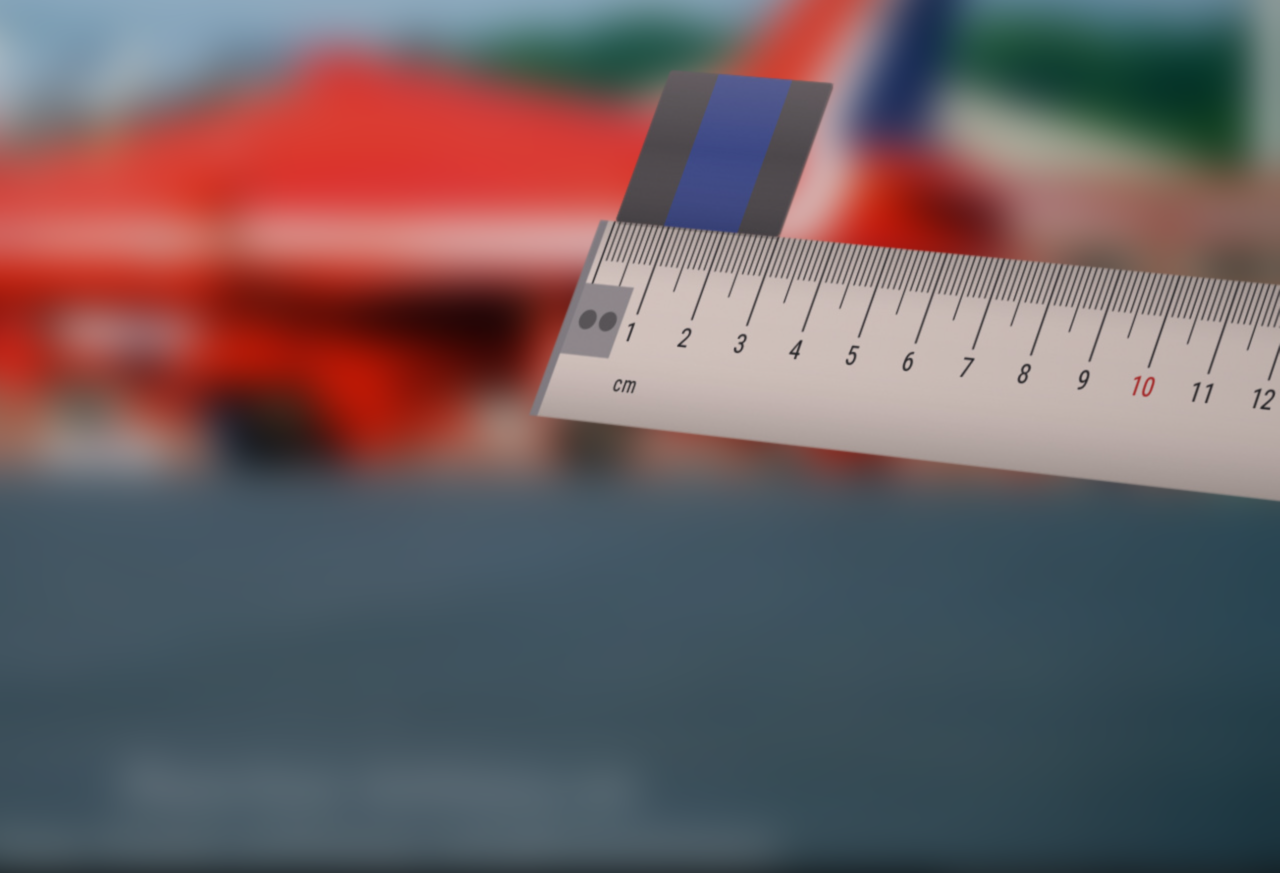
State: 3 cm
